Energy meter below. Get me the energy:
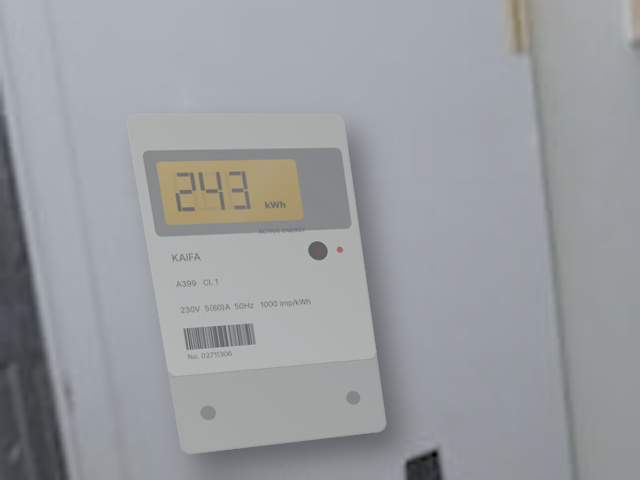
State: 243 kWh
